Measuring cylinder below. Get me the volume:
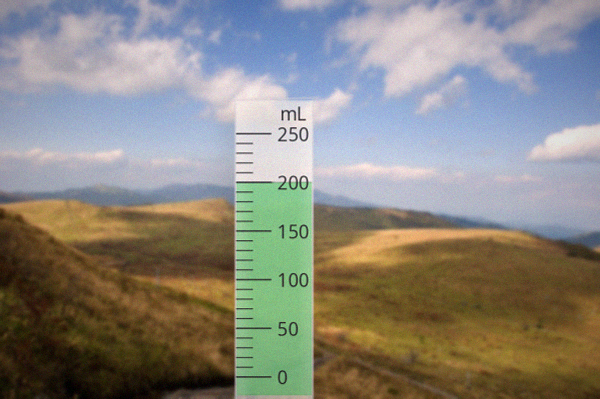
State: 200 mL
